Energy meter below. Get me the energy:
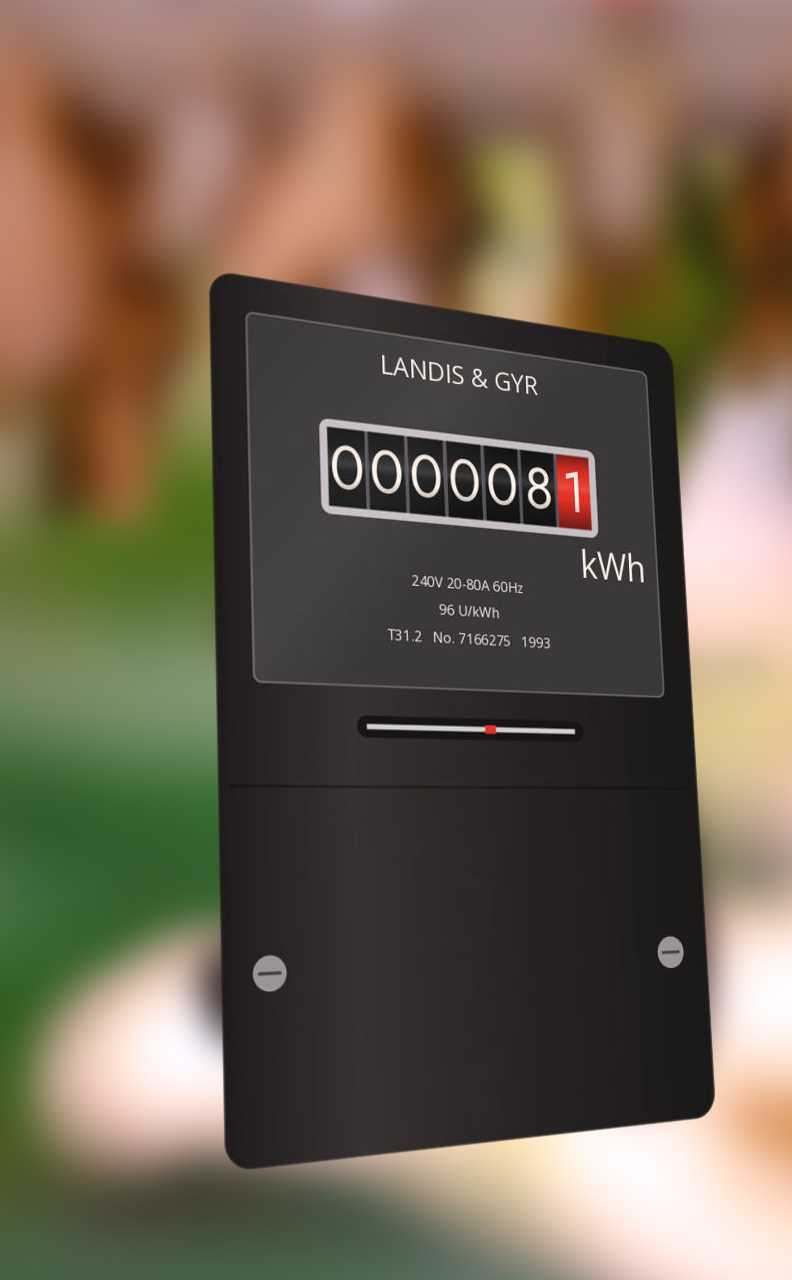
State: 8.1 kWh
